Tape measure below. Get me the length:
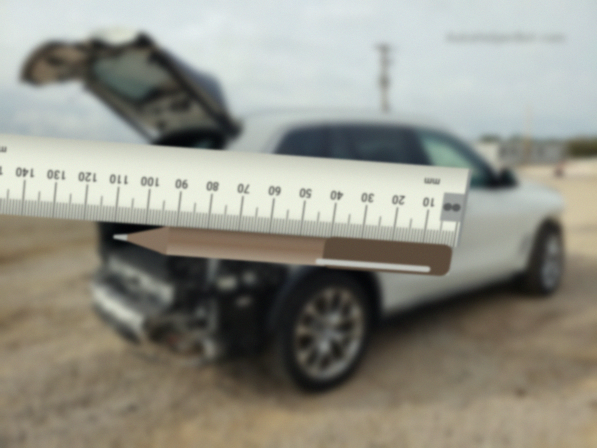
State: 110 mm
